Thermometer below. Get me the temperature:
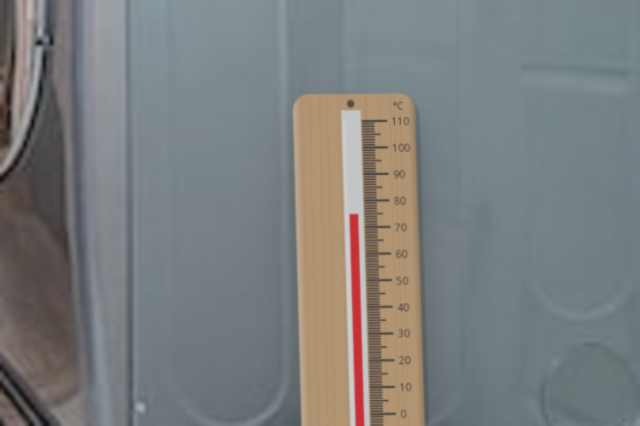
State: 75 °C
